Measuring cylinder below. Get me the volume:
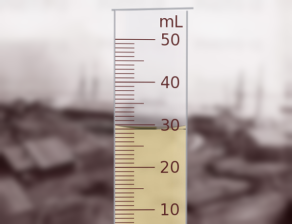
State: 29 mL
